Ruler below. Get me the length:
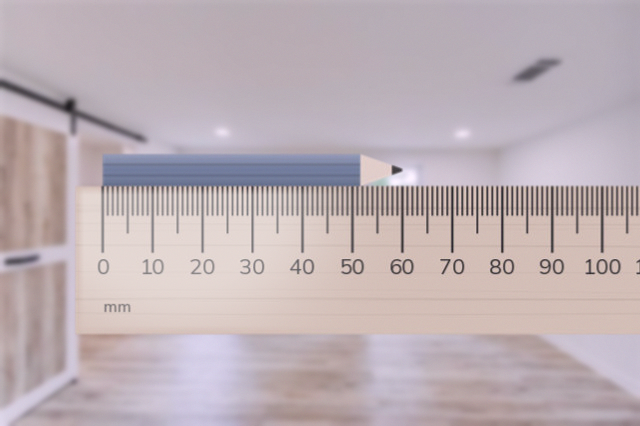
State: 60 mm
